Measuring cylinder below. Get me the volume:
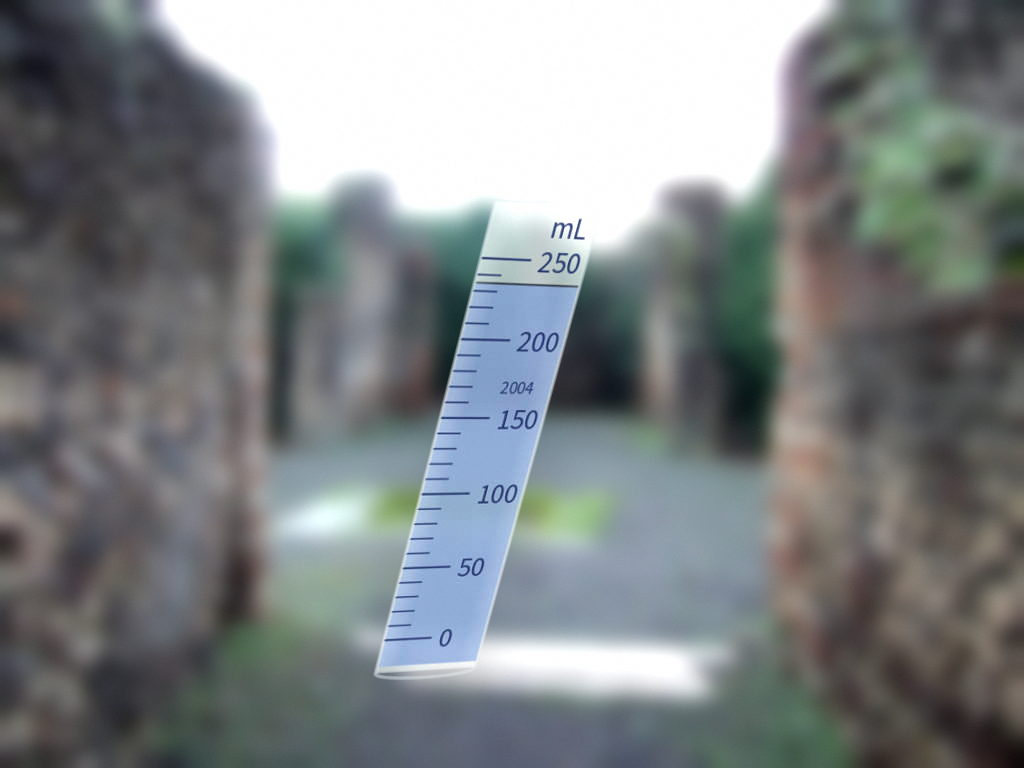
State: 235 mL
